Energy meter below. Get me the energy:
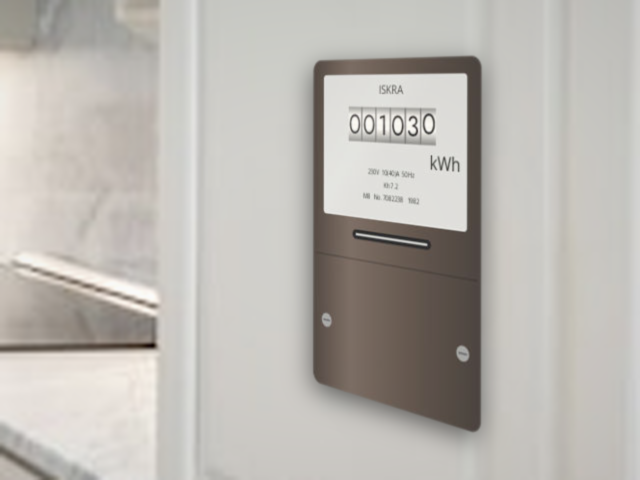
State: 1030 kWh
